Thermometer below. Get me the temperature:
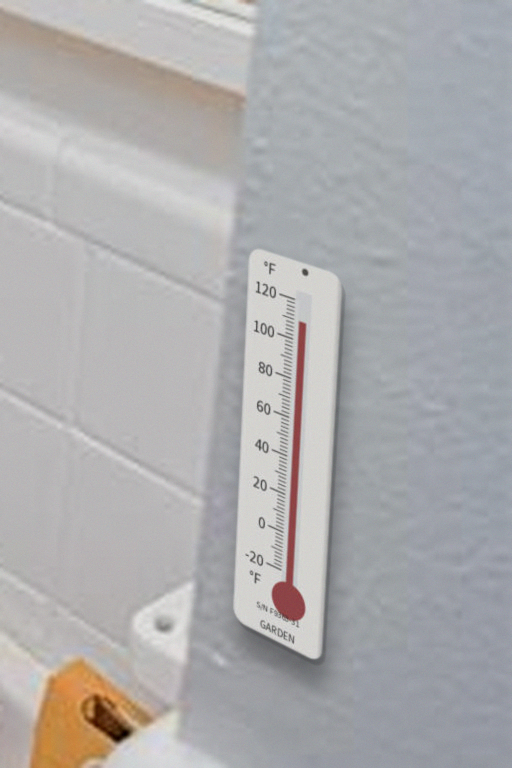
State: 110 °F
